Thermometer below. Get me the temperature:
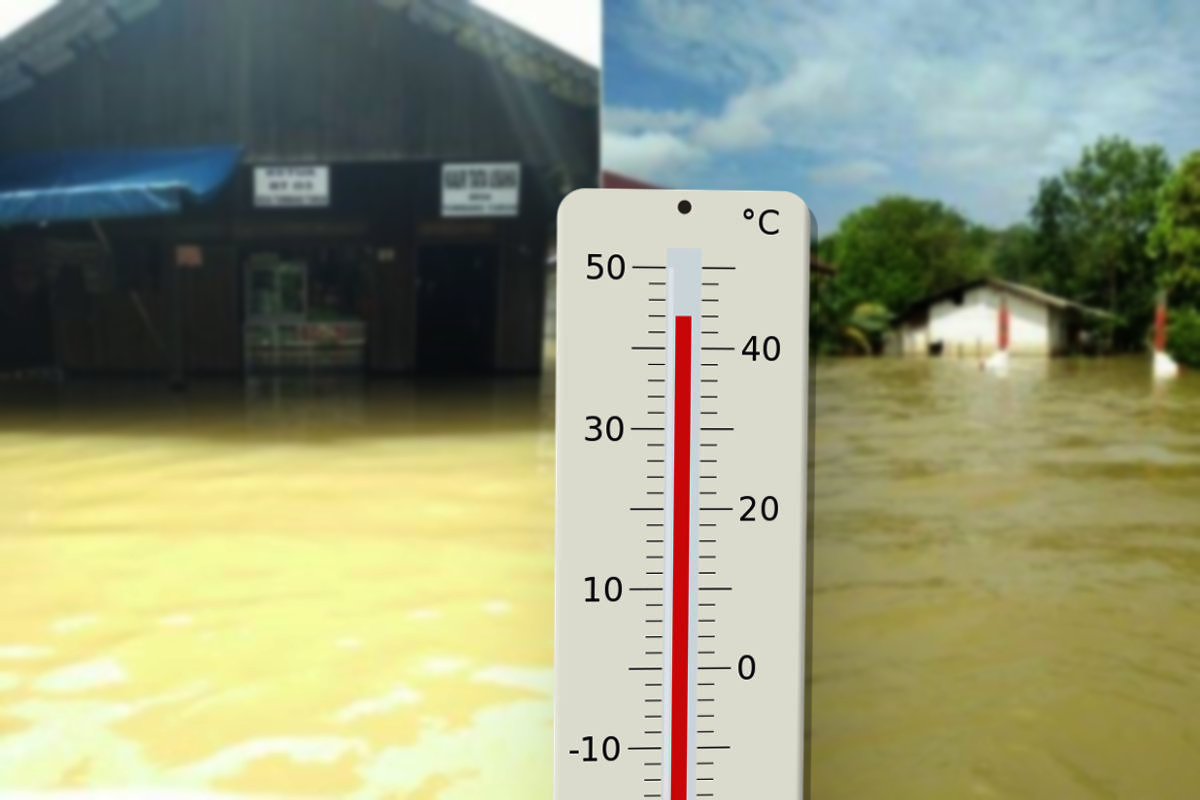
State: 44 °C
